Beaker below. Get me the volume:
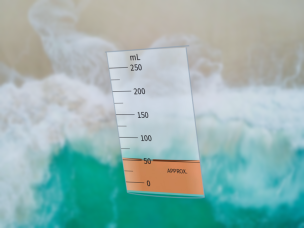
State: 50 mL
